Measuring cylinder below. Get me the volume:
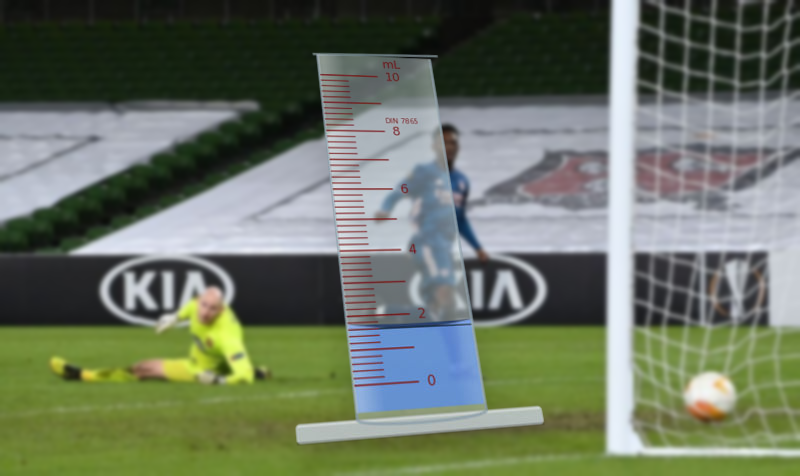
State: 1.6 mL
